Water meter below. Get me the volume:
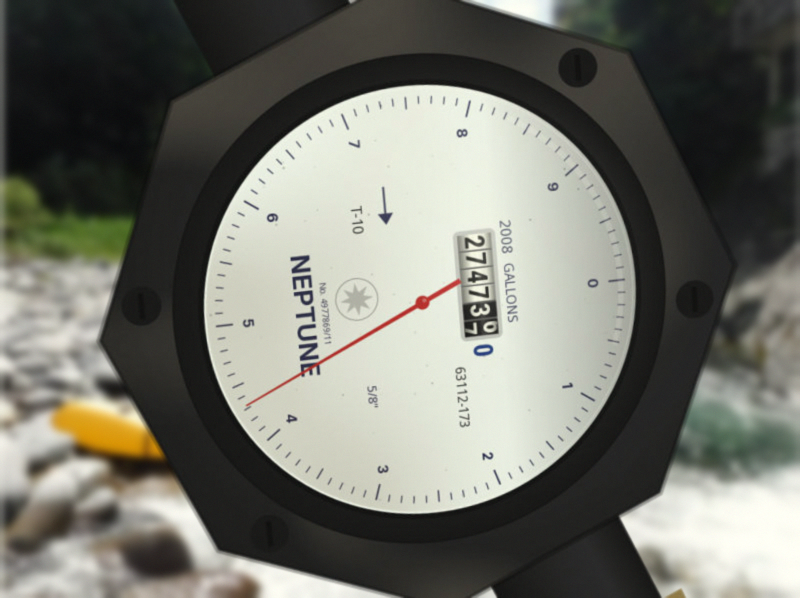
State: 2747364.3 gal
